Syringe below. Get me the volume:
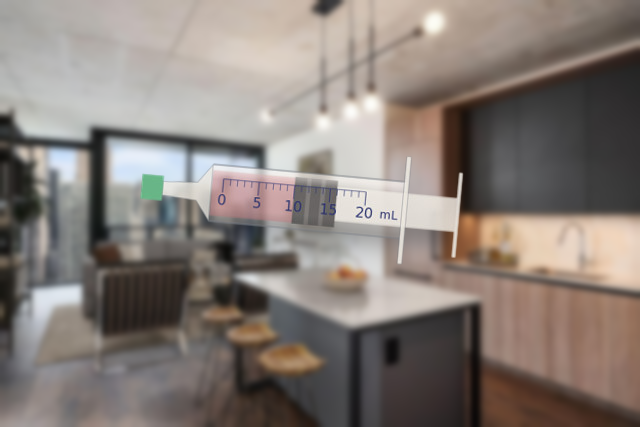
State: 10 mL
